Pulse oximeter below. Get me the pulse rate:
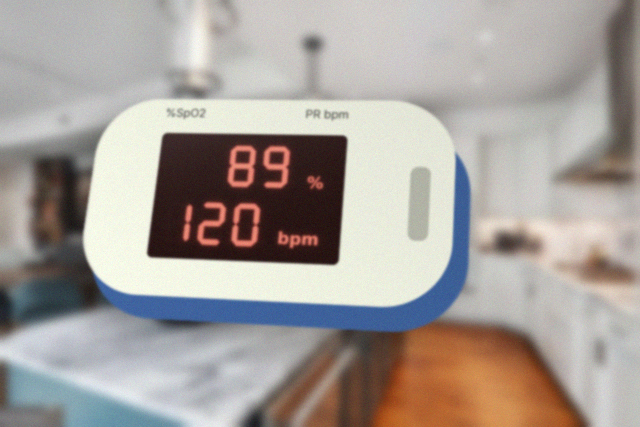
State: 120 bpm
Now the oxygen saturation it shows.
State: 89 %
